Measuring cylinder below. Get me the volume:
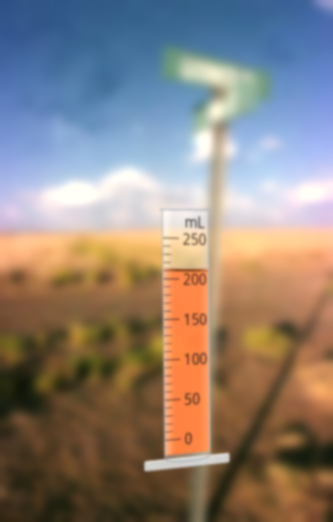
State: 210 mL
